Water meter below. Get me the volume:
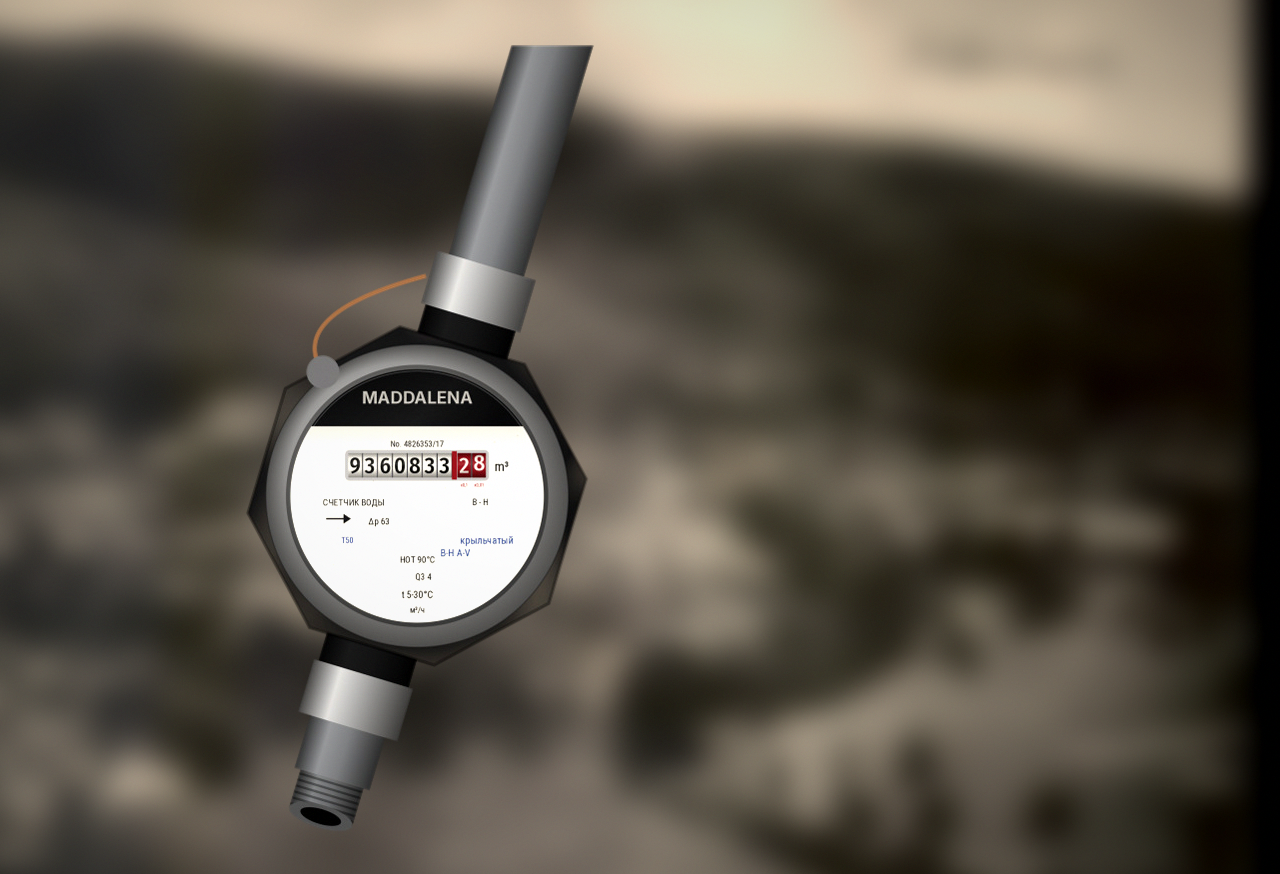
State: 9360833.28 m³
